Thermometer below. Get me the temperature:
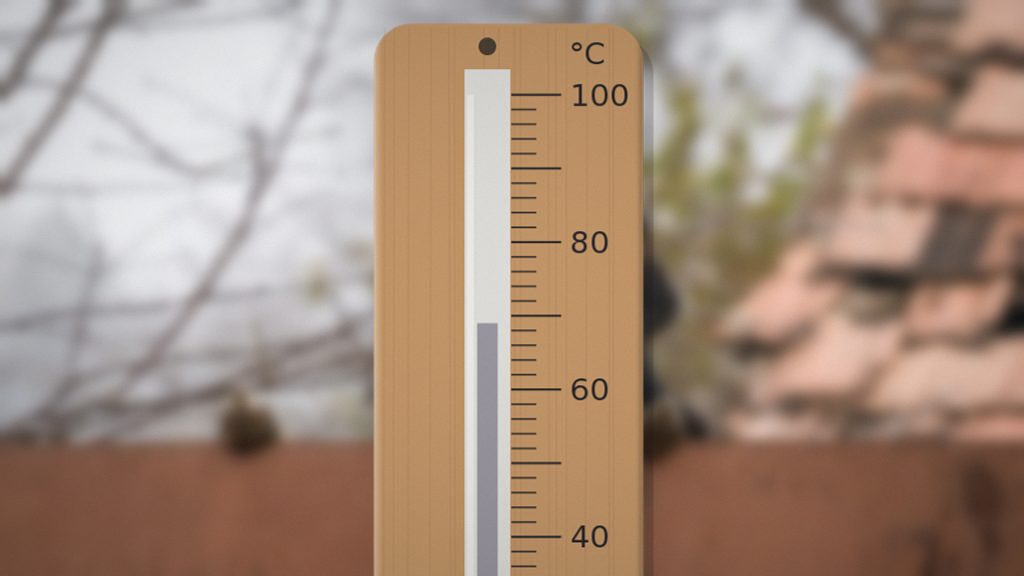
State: 69 °C
